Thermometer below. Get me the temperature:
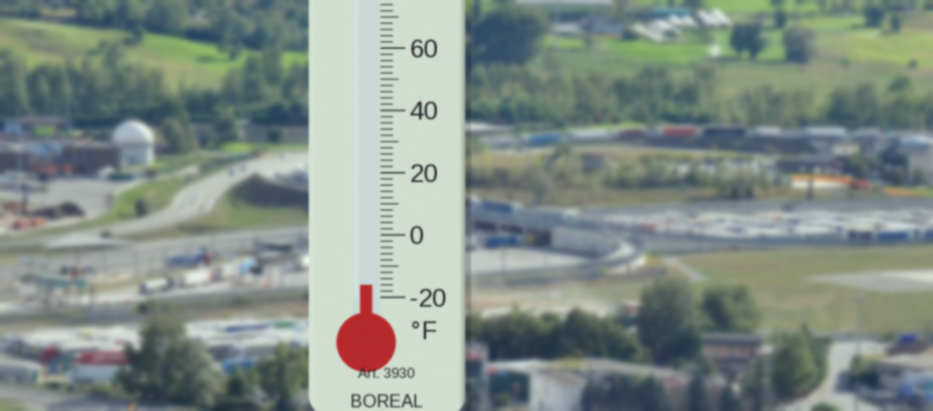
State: -16 °F
